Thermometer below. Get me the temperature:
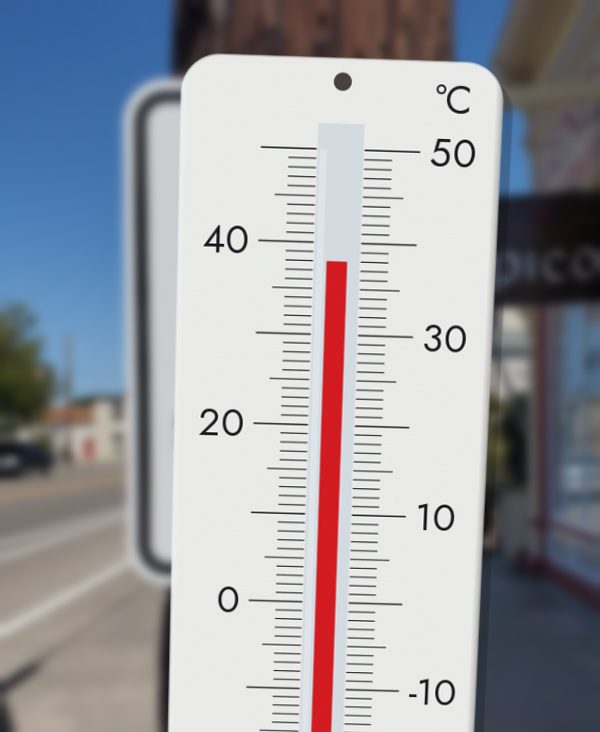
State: 38 °C
